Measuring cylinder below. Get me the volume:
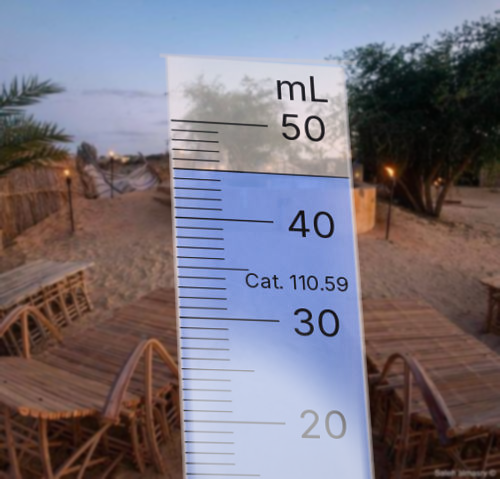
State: 45 mL
